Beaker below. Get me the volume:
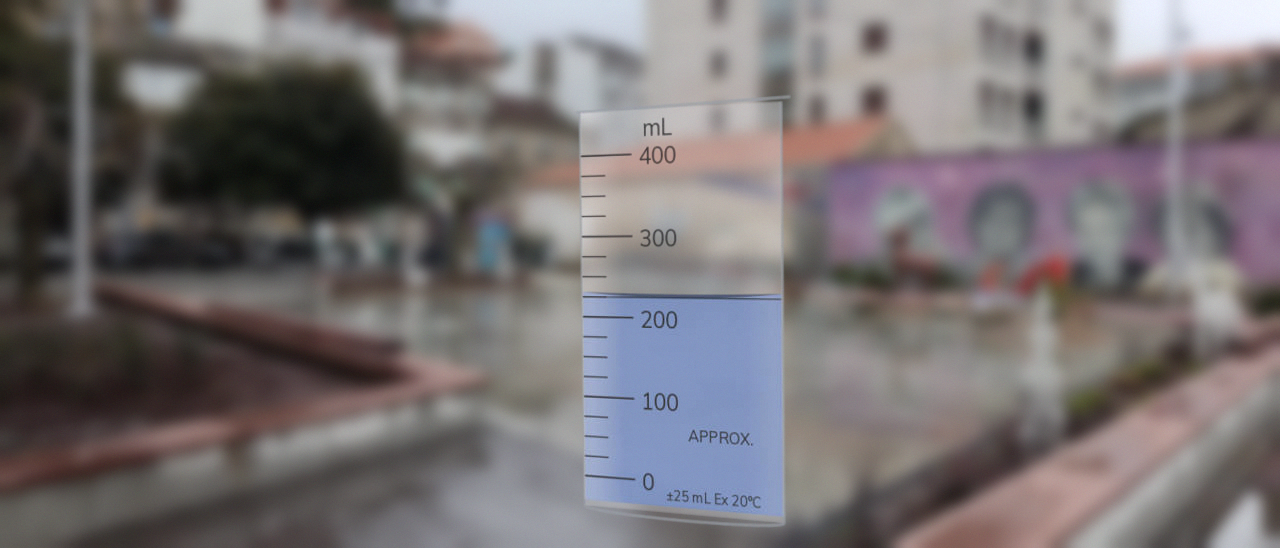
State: 225 mL
